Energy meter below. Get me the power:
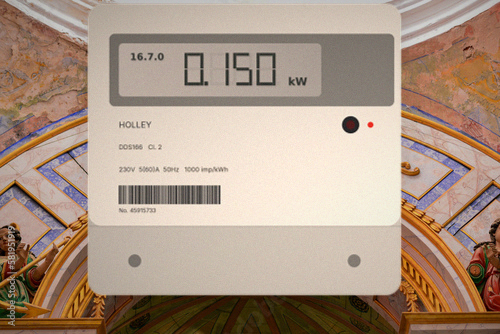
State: 0.150 kW
